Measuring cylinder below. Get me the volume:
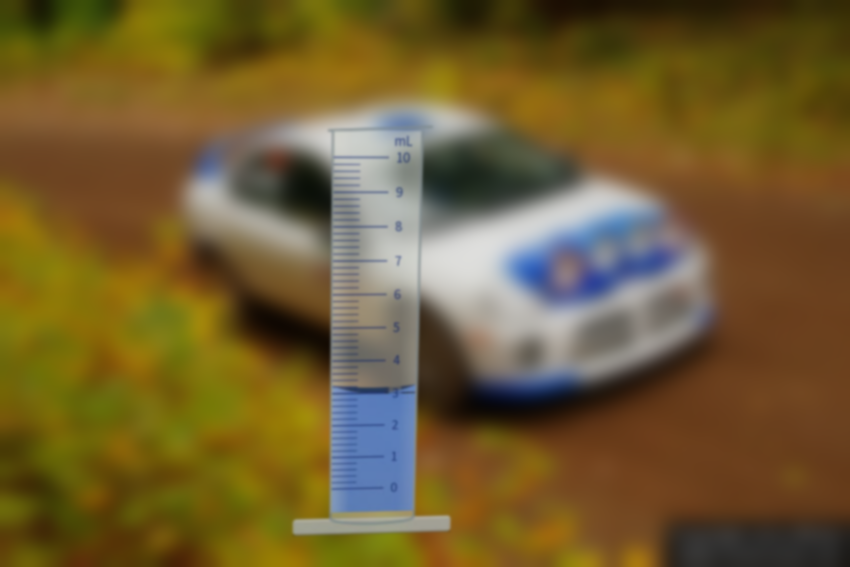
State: 3 mL
